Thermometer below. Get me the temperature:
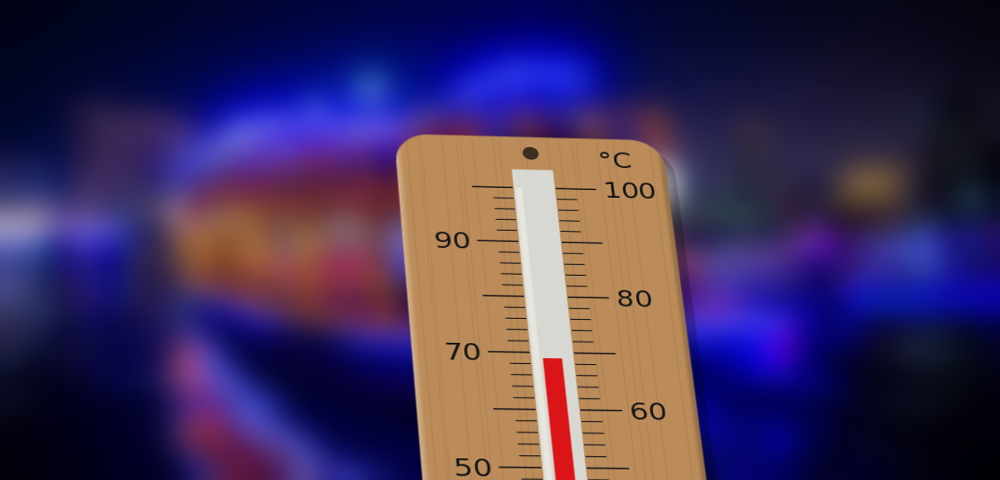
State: 69 °C
